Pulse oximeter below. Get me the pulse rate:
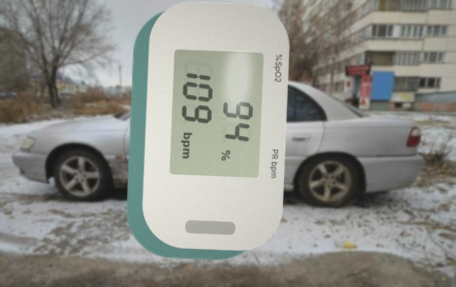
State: 109 bpm
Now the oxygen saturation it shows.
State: 94 %
